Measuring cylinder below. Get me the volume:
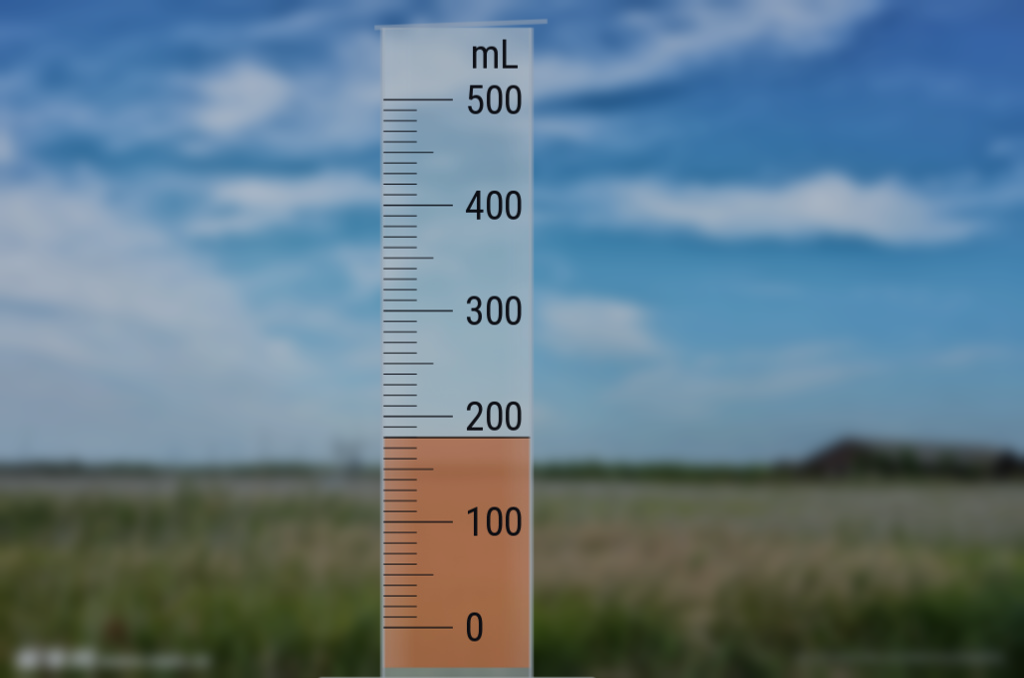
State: 180 mL
